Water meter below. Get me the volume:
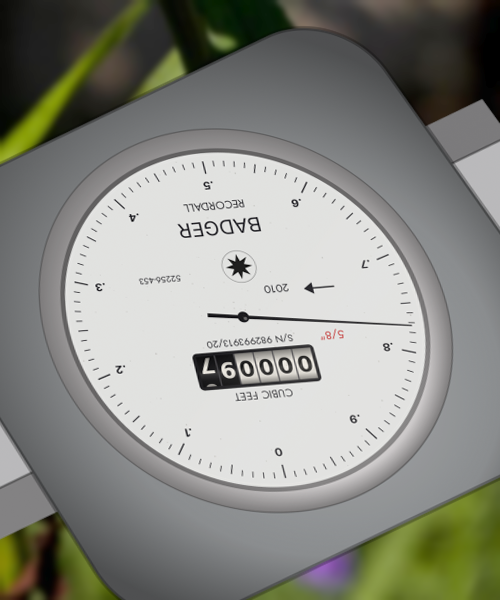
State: 96.77 ft³
